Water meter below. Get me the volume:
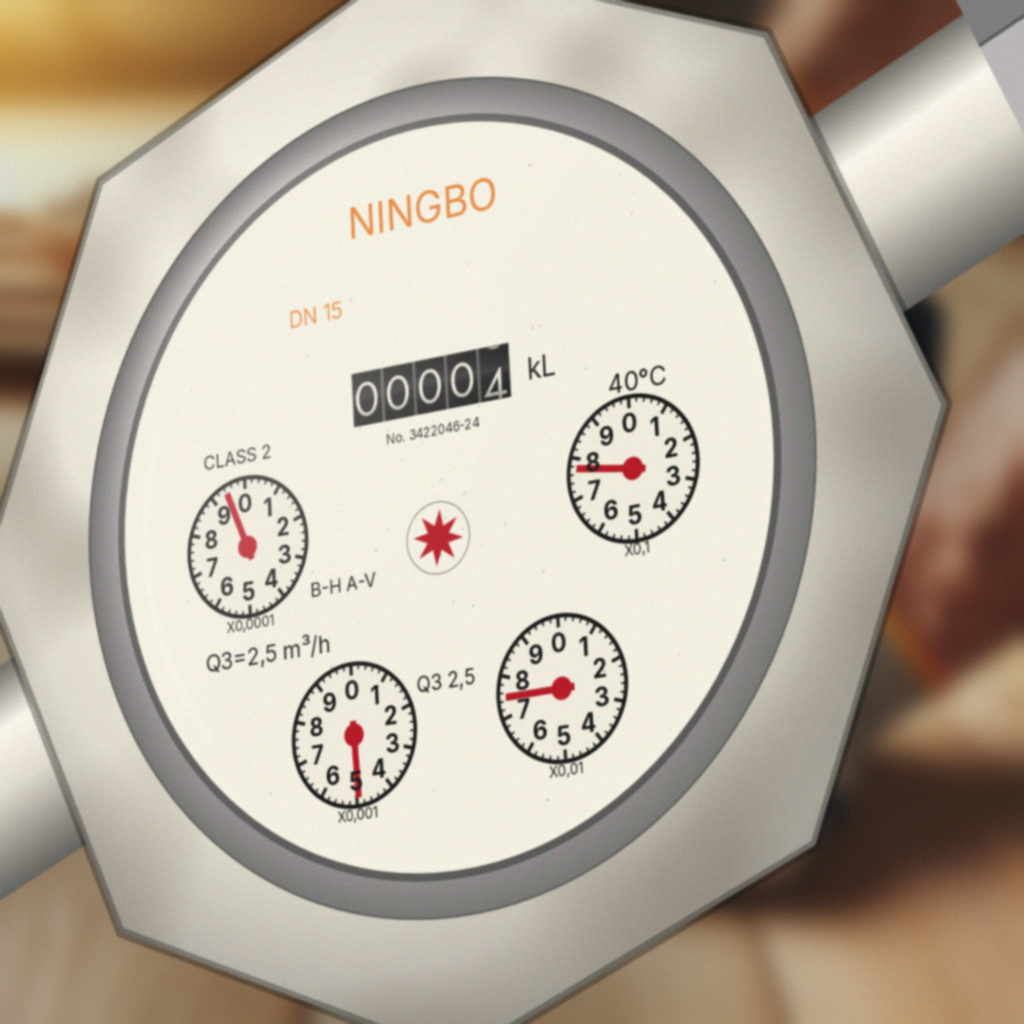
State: 3.7749 kL
